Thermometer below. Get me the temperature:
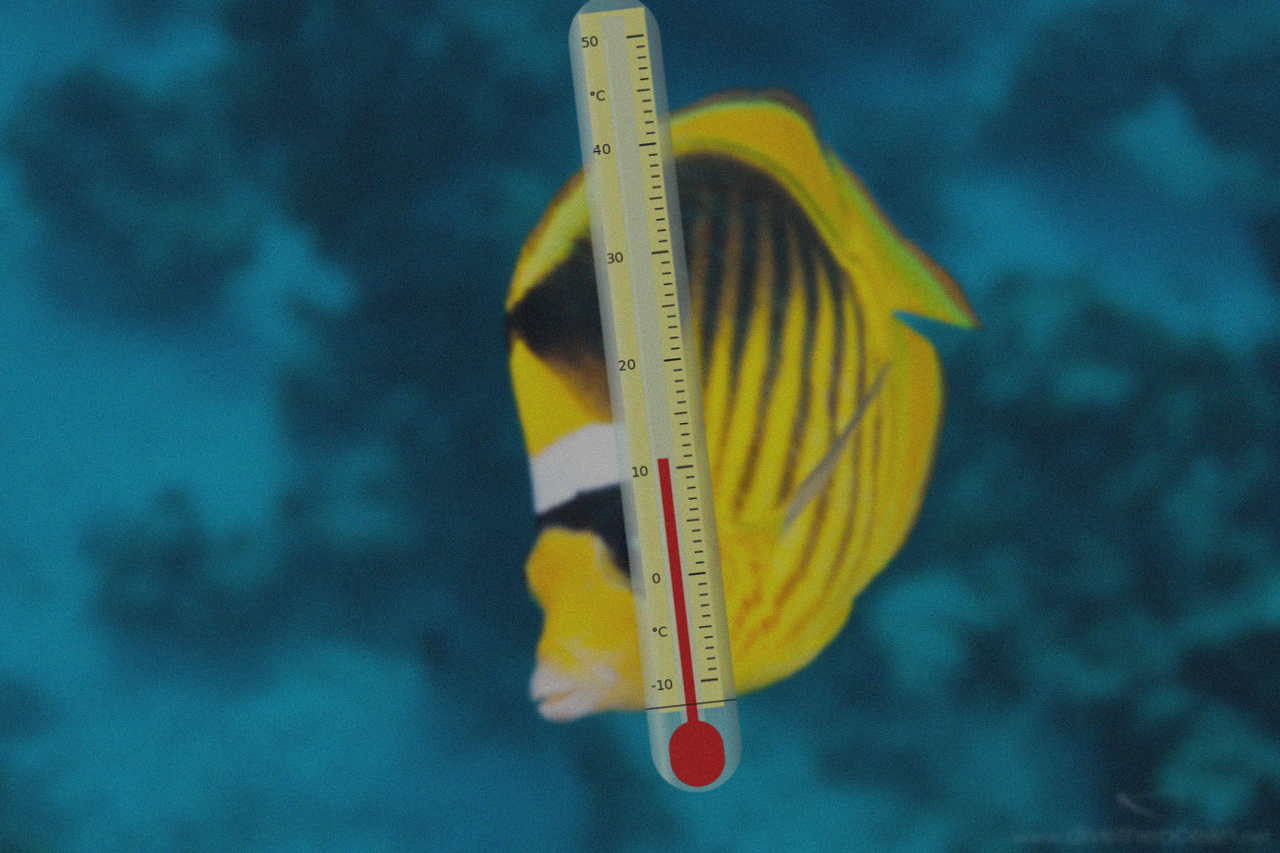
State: 11 °C
